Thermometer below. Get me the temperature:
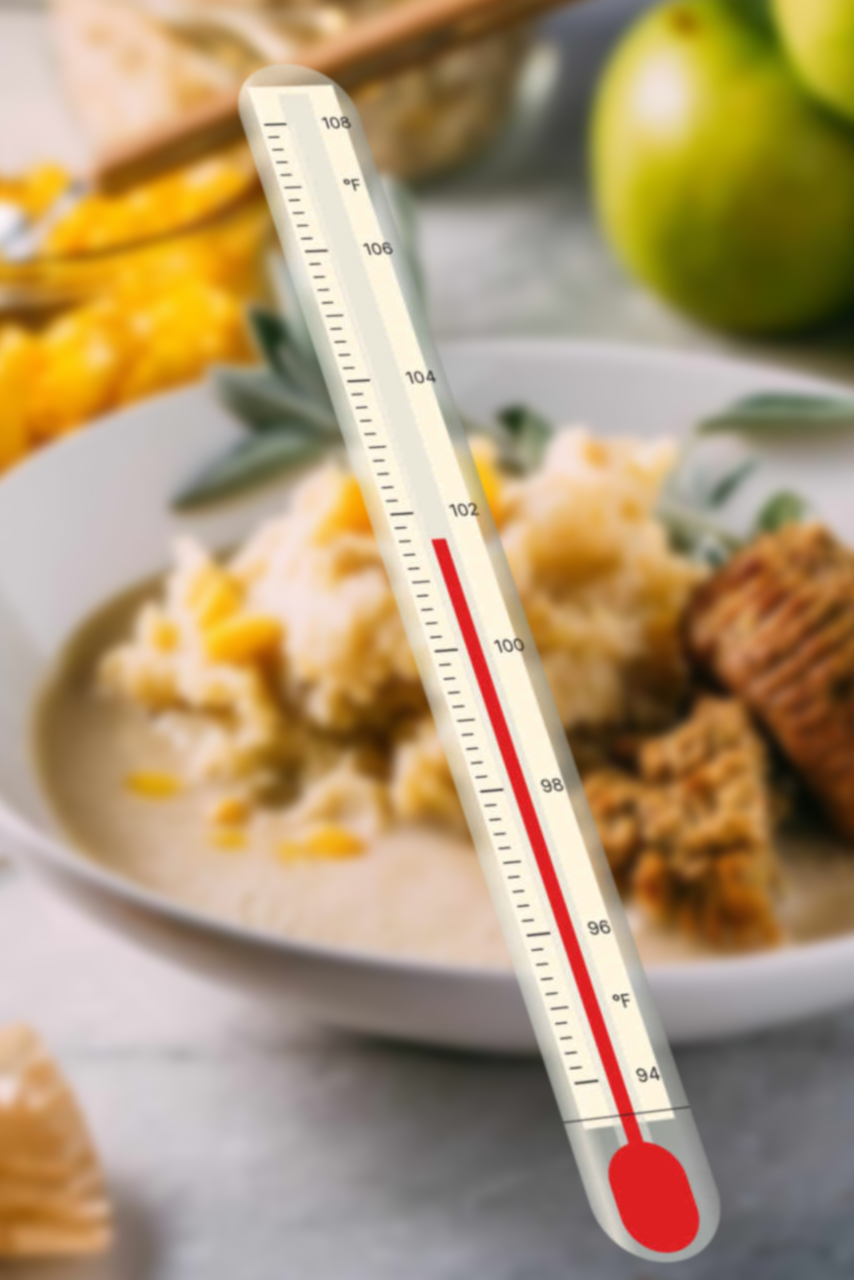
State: 101.6 °F
